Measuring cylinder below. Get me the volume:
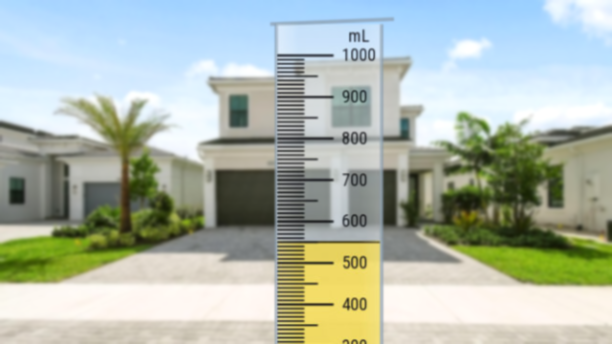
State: 550 mL
